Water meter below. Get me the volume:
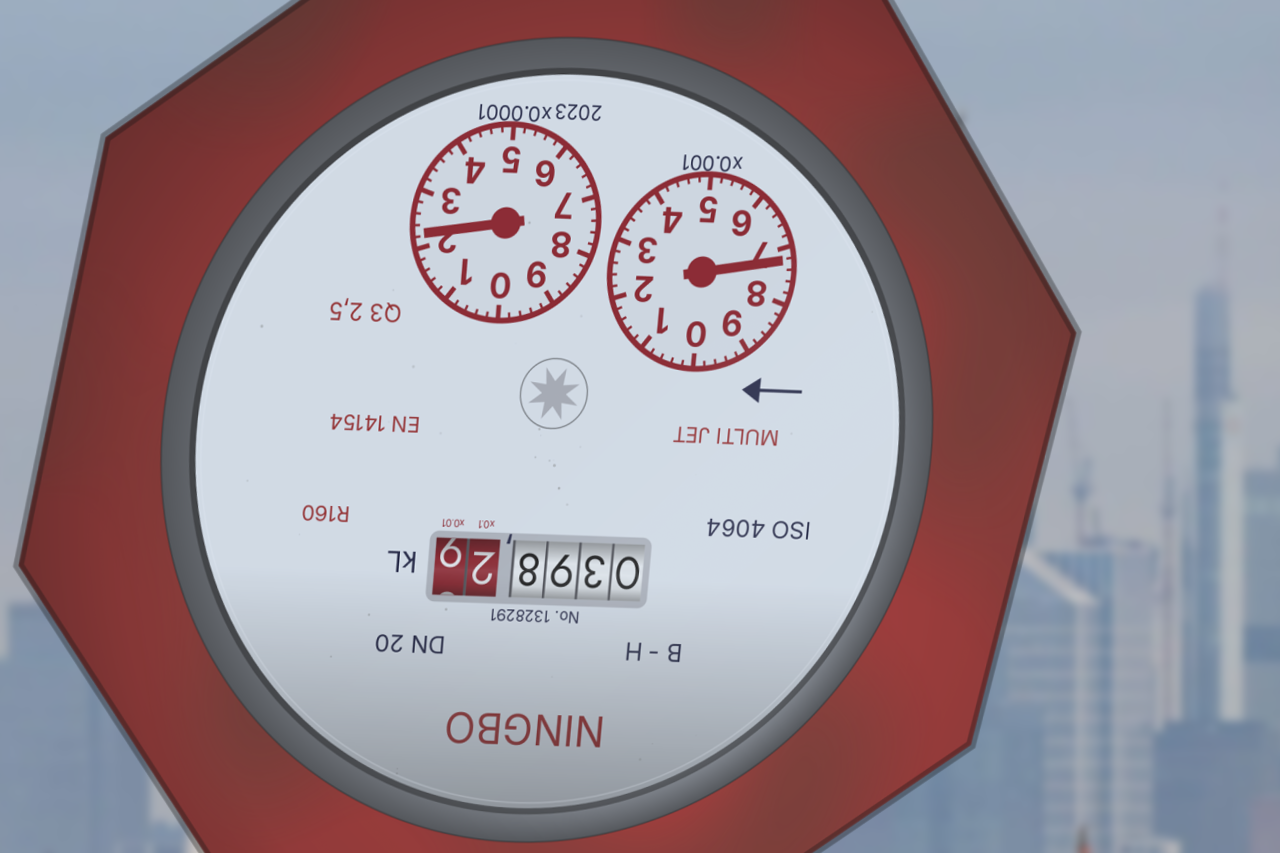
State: 398.2872 kL
